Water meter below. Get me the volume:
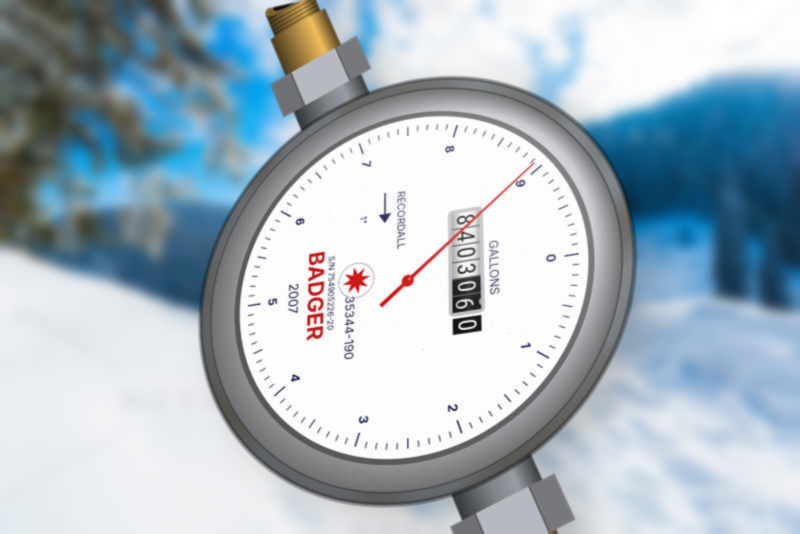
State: 8403058.9 gal
